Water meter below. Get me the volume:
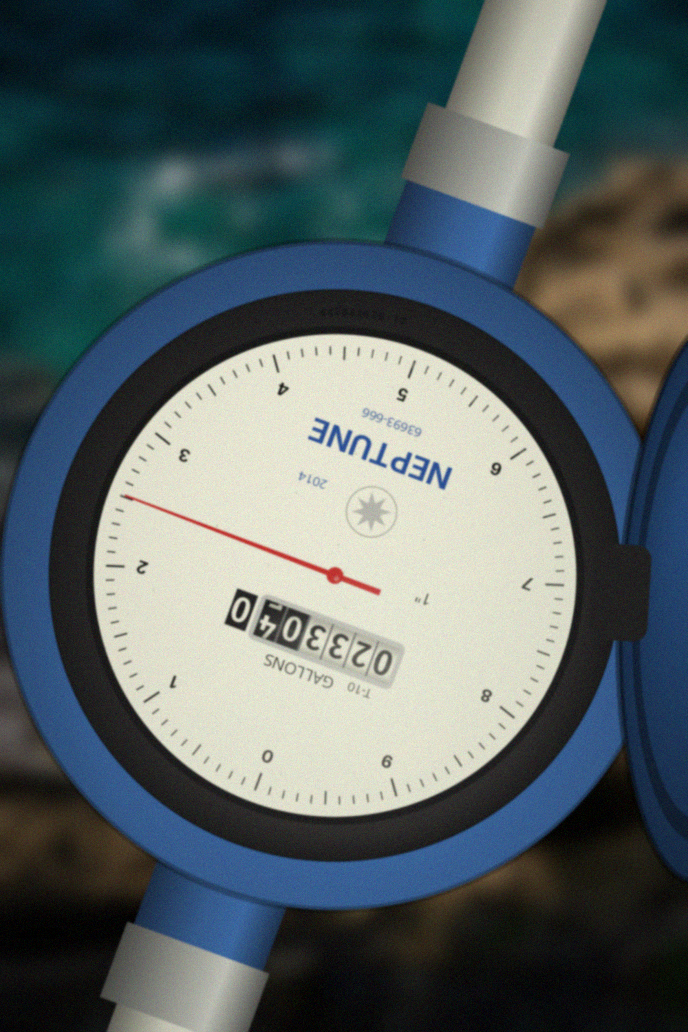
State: 233042.5 gal
